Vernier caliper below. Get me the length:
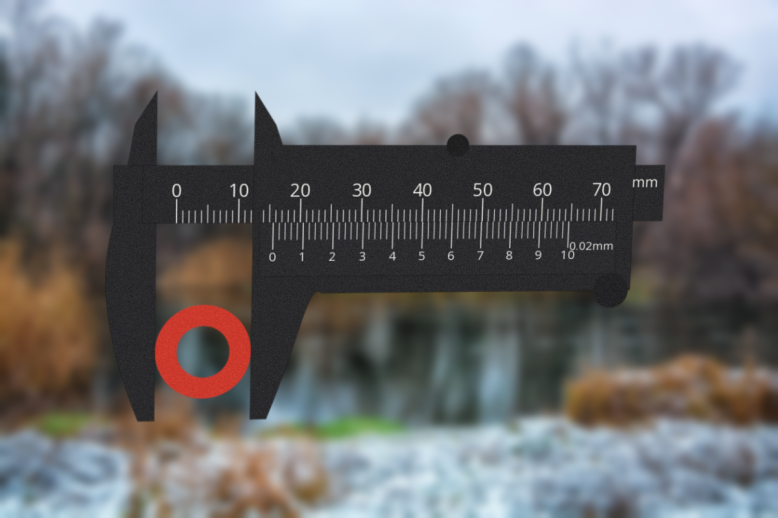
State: 15.6 mm
